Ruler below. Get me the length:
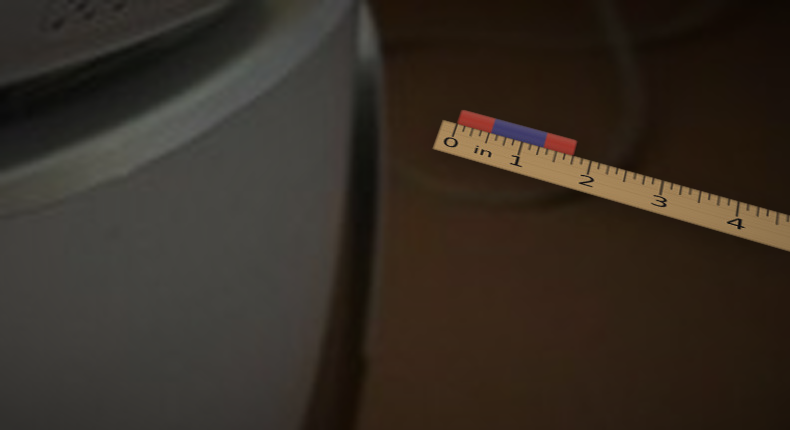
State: 1.75 in
